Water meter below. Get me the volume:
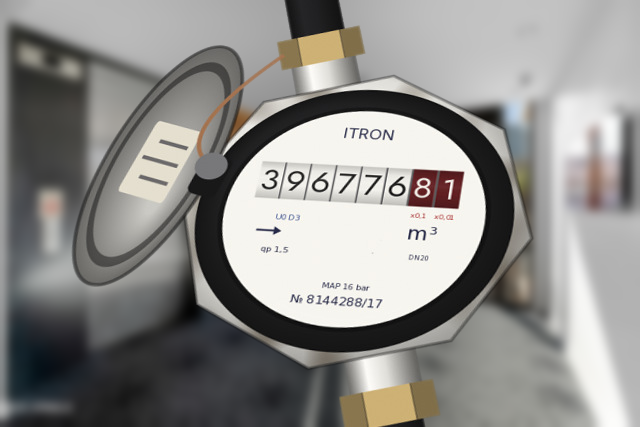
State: 396776.81 m³
